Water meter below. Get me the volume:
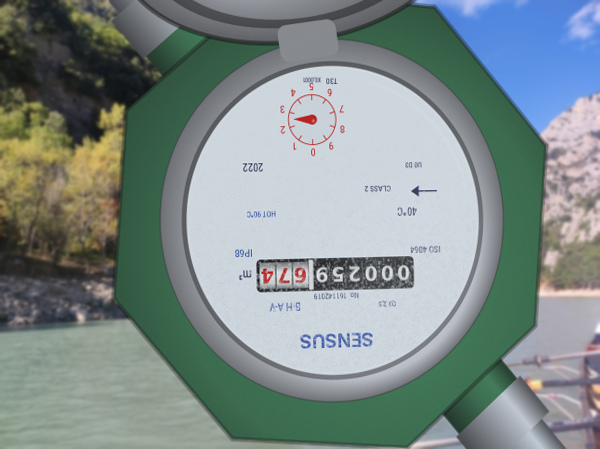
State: 259.6742 m³
